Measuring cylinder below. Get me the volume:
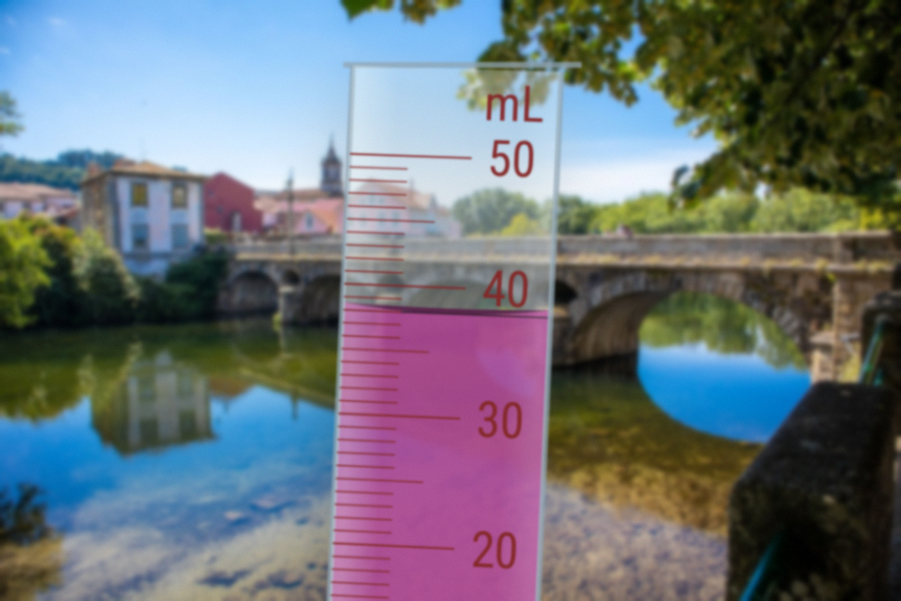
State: 38 mL
